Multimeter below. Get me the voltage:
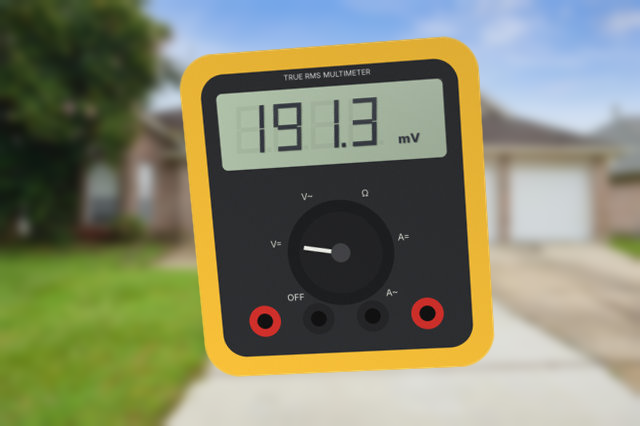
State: 191.3 mV
